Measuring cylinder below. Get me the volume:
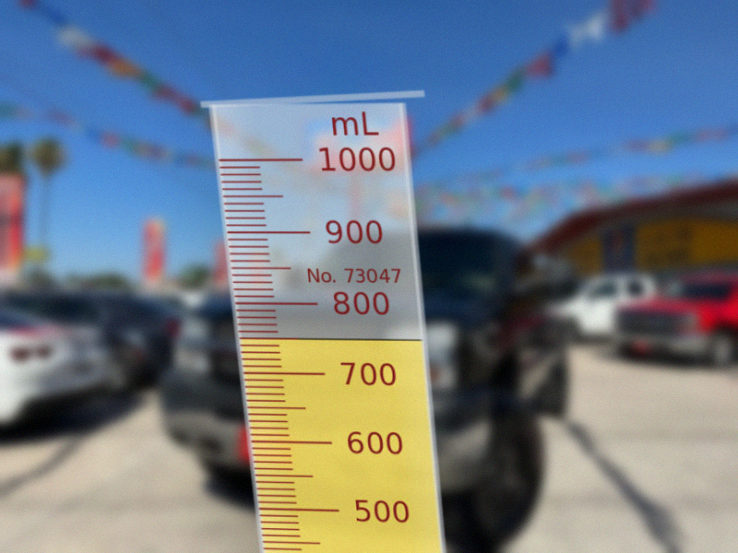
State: 750 mL
